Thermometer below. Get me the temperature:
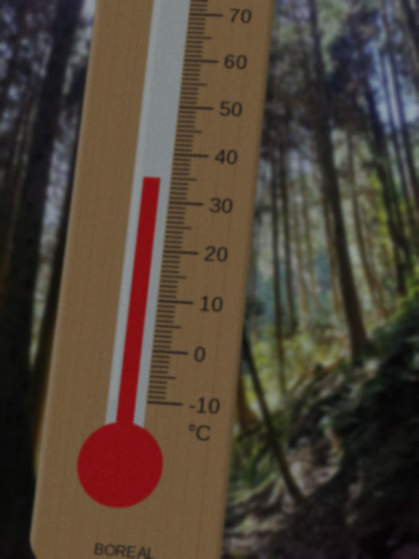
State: 35 °C
